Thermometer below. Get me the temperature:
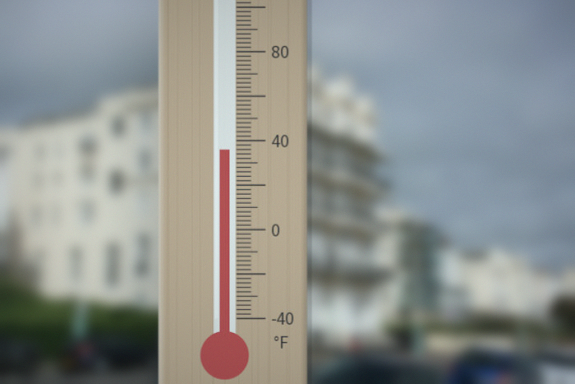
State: 36 °F
